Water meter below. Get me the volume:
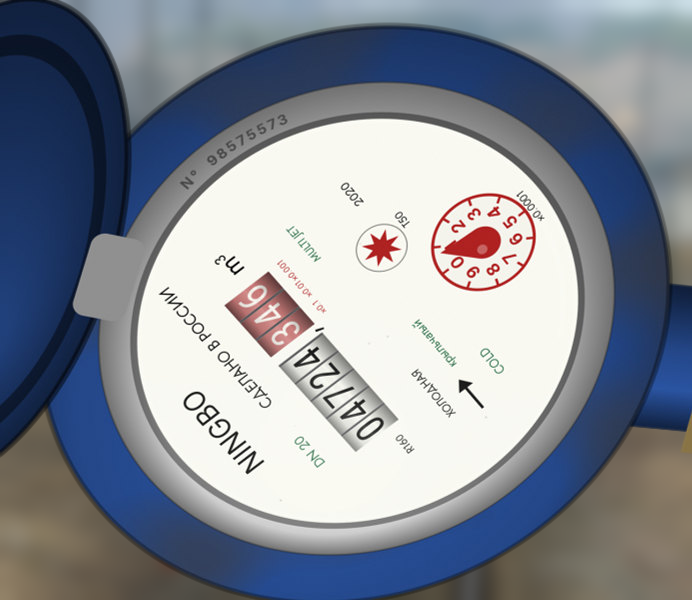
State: 4724.3460 m³
